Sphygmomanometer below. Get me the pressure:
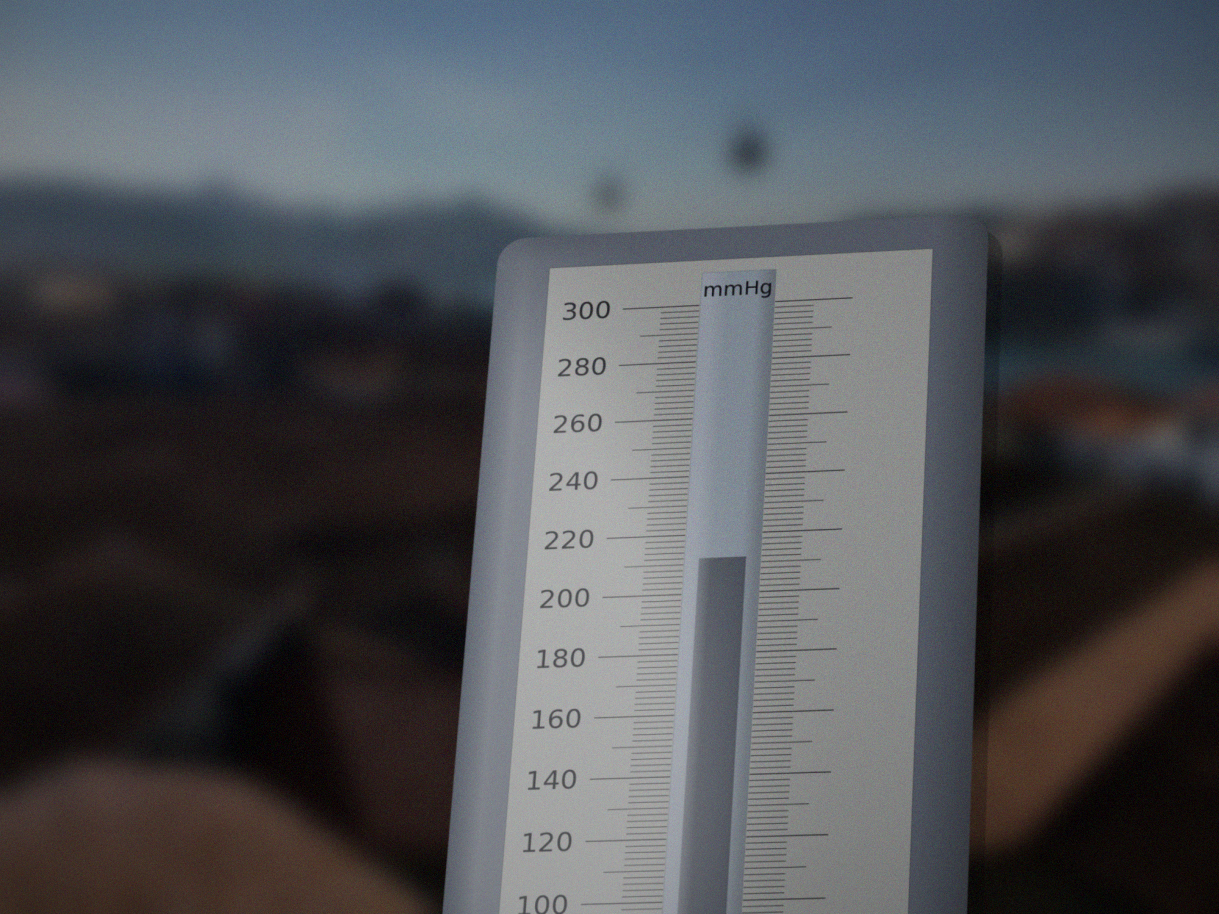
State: 212 mmHg
